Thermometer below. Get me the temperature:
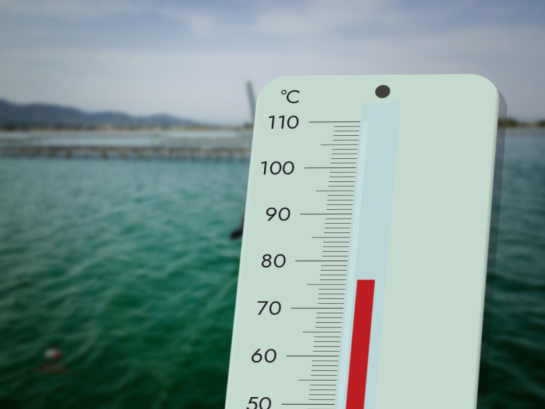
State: 76 °C
